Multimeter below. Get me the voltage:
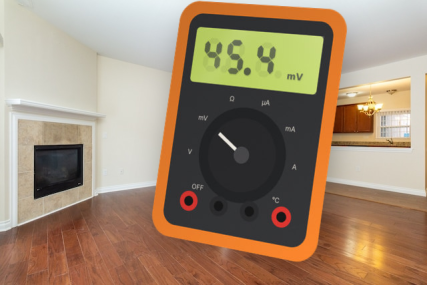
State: 45.4 mV
